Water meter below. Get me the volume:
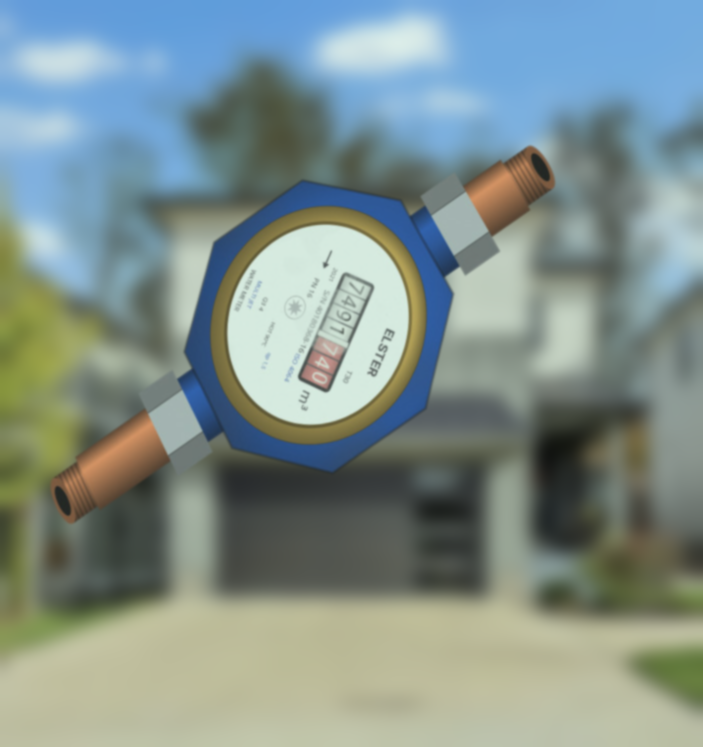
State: 7491.740 m³
